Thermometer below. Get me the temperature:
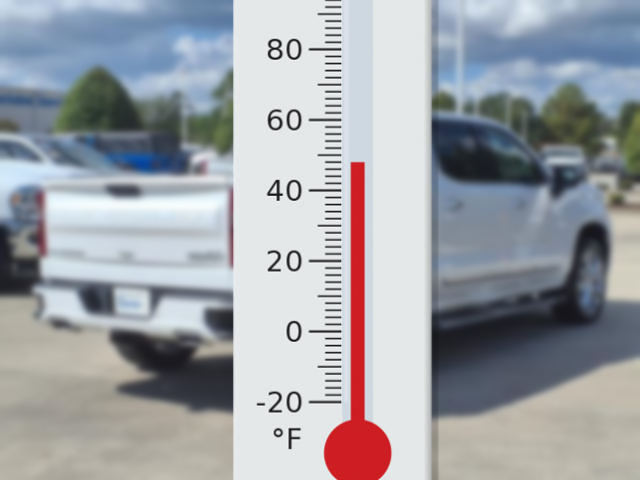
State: 48 °F
